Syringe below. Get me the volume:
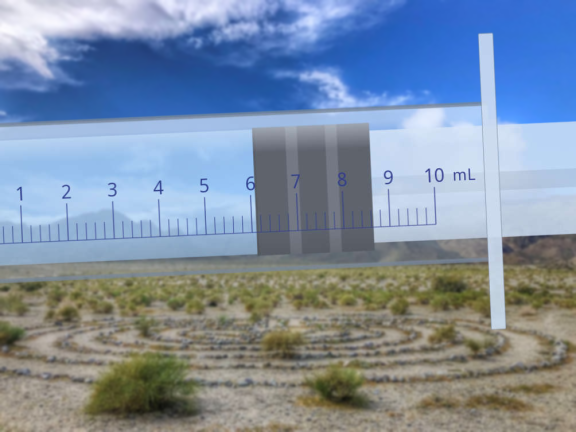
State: 6.1 mL
